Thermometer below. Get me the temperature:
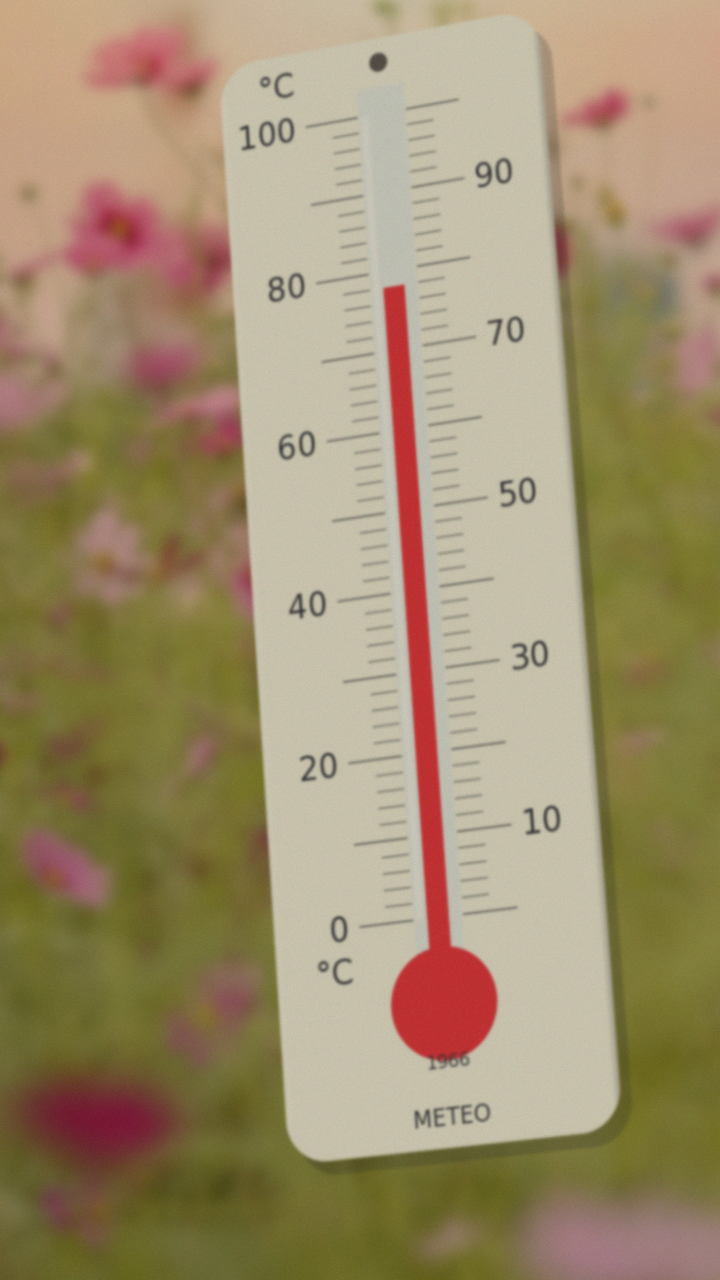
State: 78 °C
